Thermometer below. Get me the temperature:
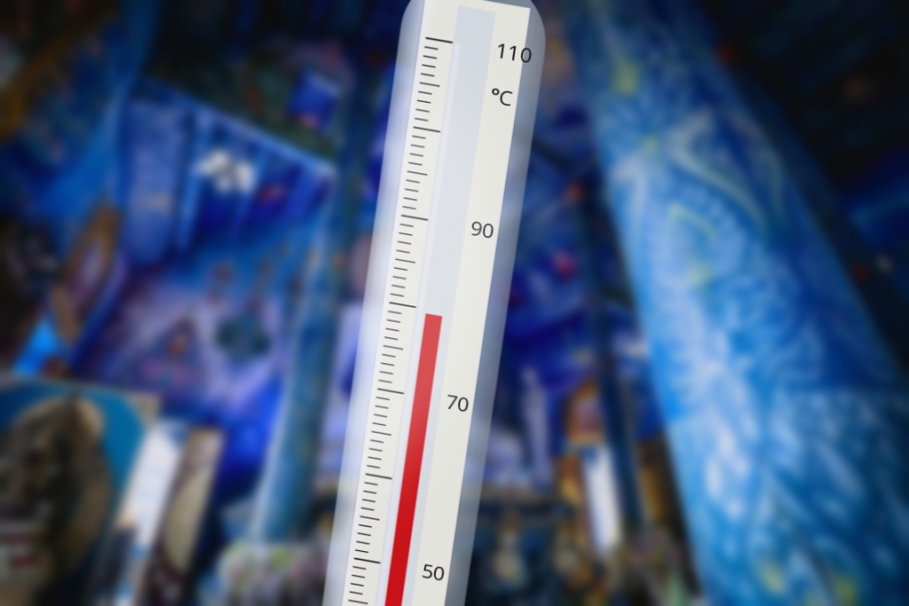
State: 79.5 °C
